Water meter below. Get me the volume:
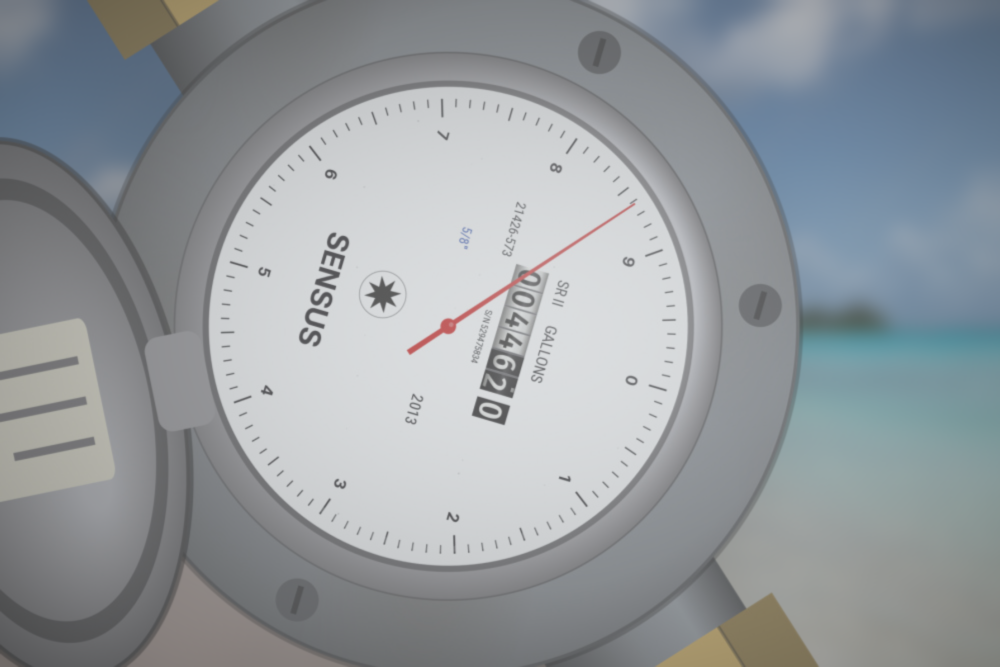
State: 44618.6 gal
